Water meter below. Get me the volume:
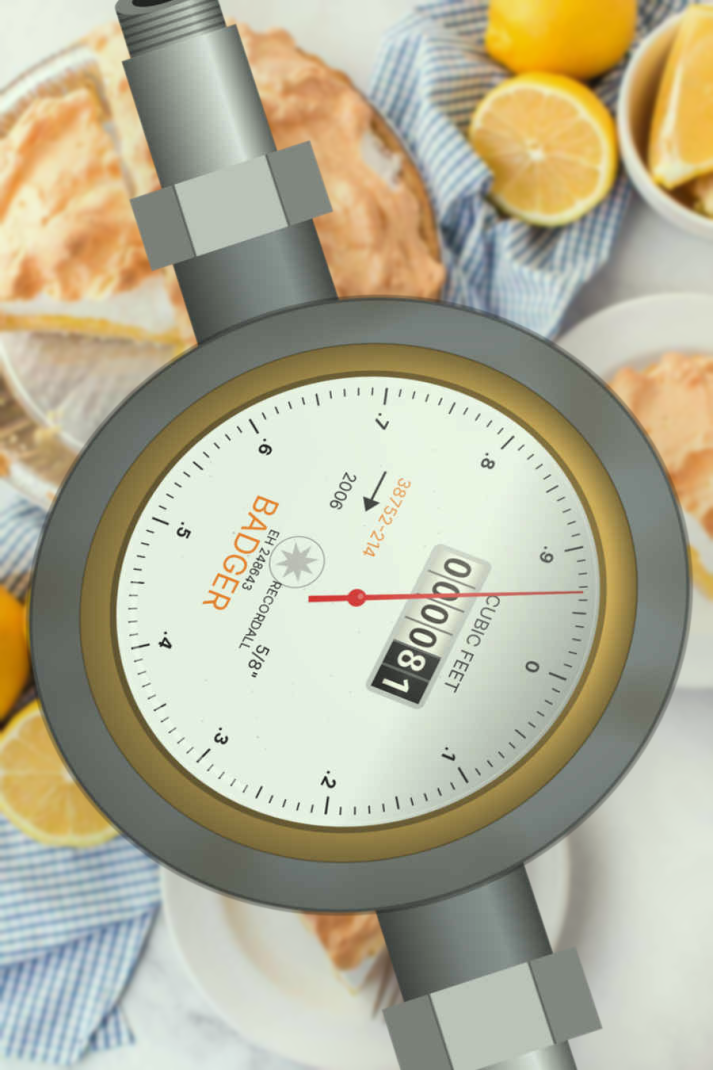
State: 80.93 ft³
